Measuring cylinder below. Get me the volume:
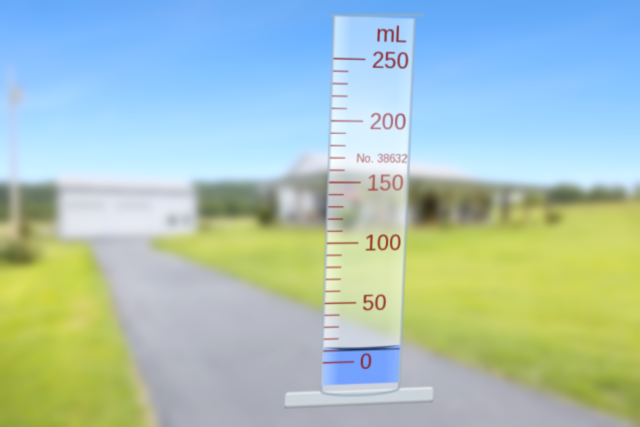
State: 10 mL
